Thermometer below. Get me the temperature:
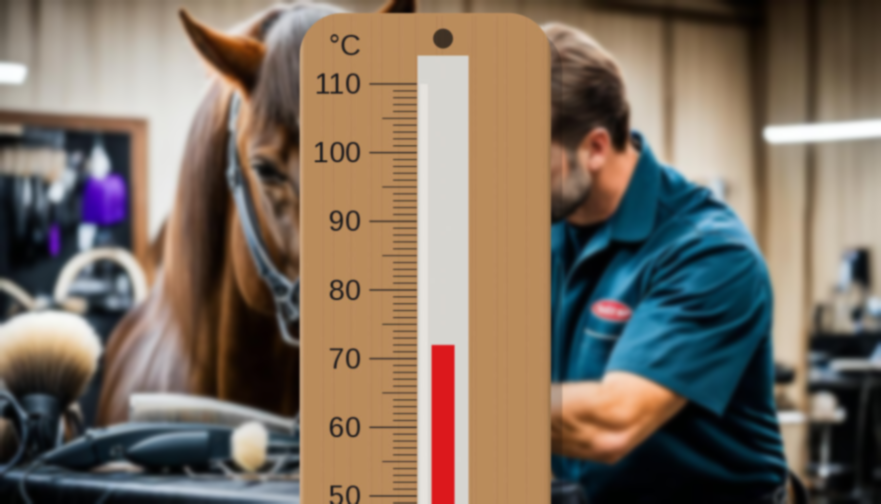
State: 72 °C
